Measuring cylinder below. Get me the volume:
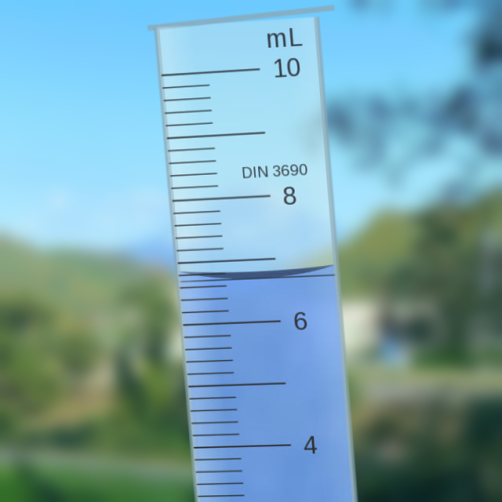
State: 6.7 mL
